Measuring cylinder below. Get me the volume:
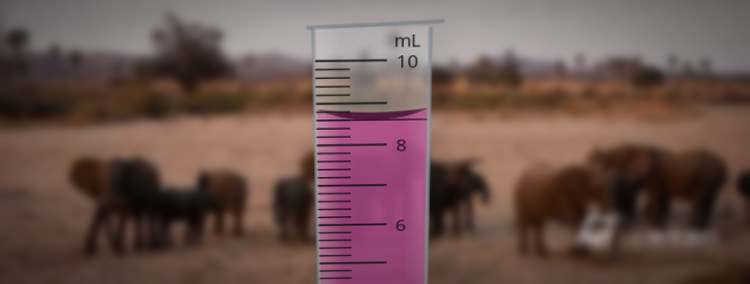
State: 8.6 mL
